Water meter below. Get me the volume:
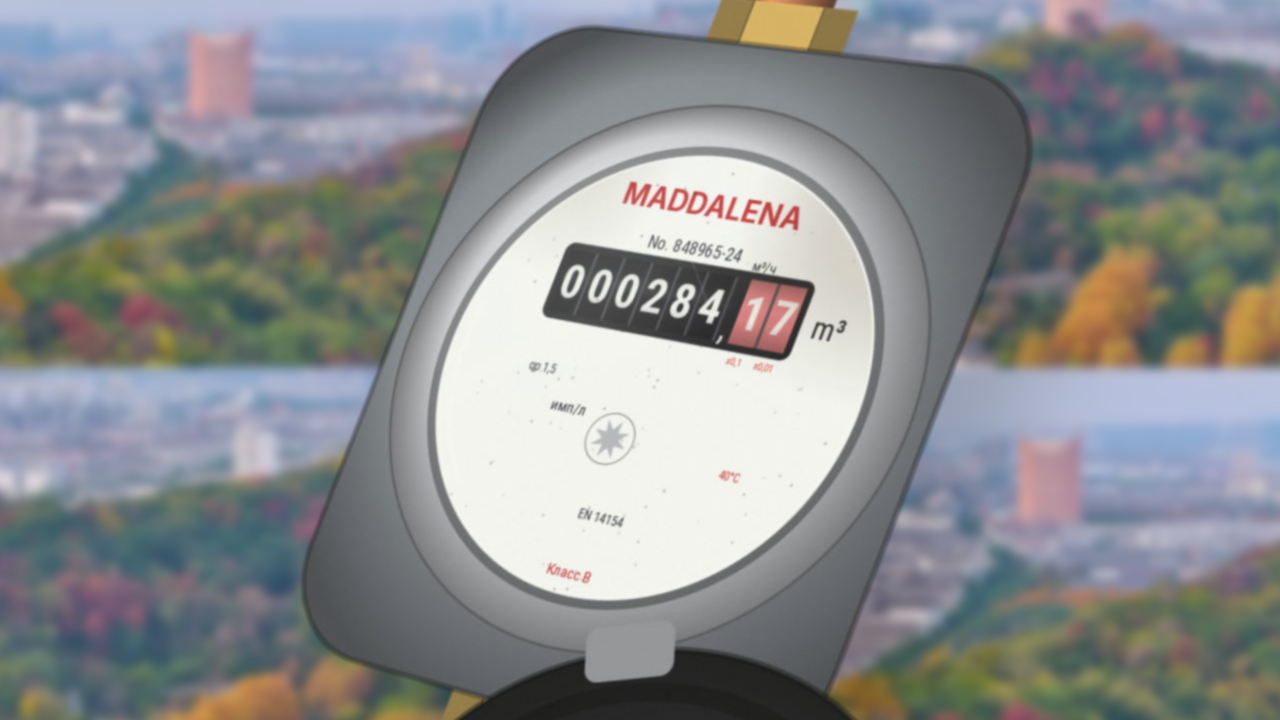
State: 284.17 m³
